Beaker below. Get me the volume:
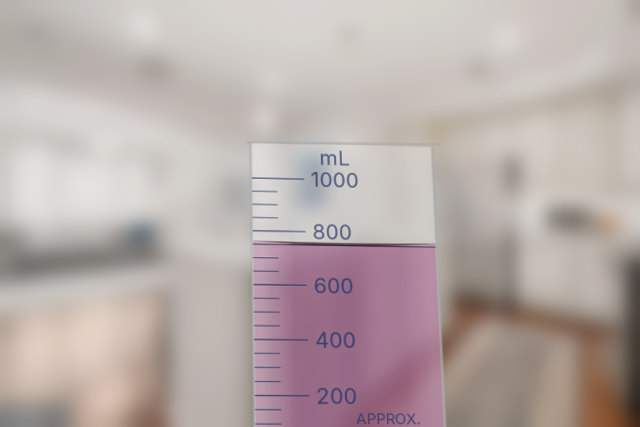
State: 750 mL
